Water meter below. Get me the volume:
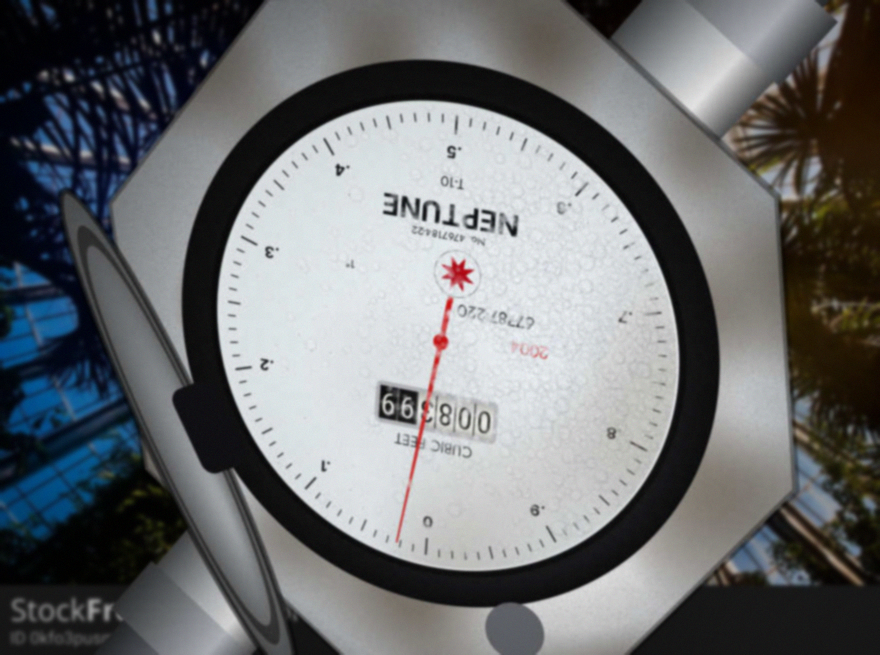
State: 8399.02 ft³
